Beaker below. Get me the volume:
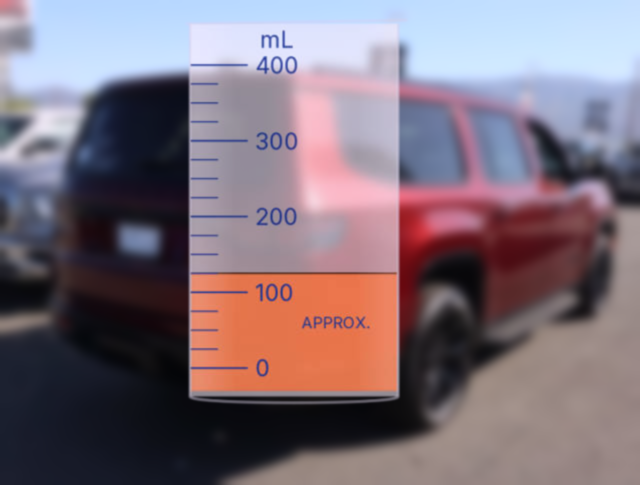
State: 125 mL
